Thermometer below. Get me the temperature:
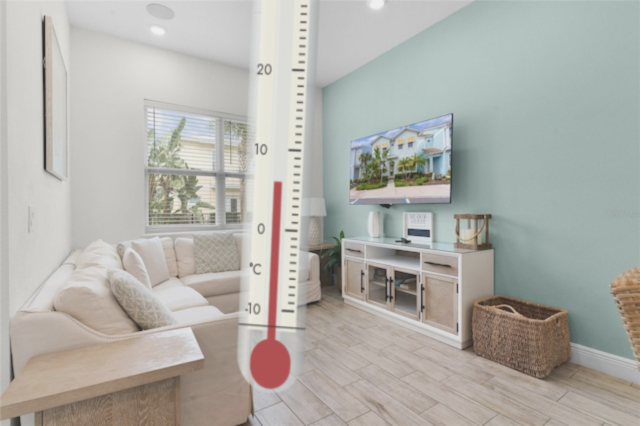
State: 6 °C
